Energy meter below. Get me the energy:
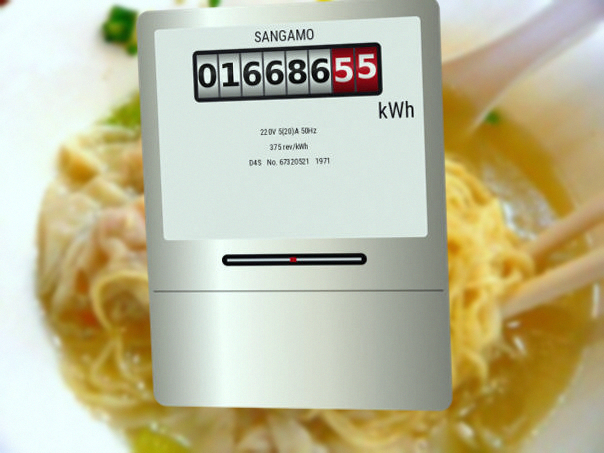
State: 16686.55 kWh
